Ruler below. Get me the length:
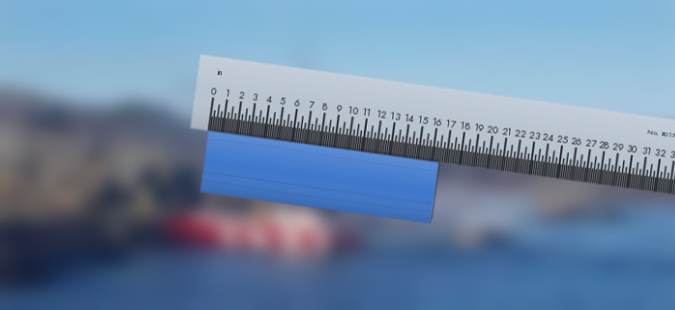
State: 16.5 in
